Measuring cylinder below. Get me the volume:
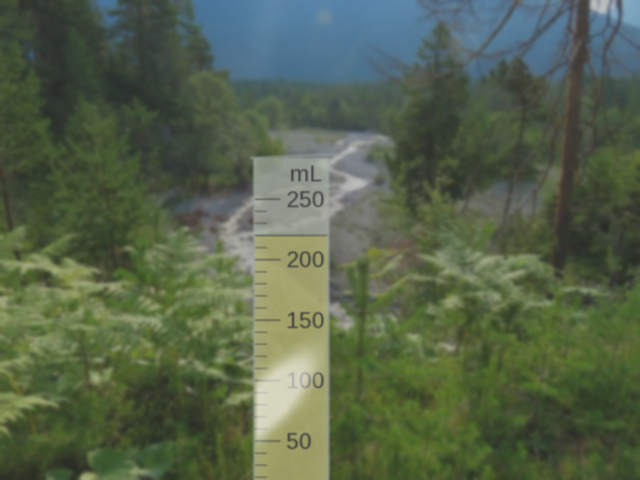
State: 220 mL
